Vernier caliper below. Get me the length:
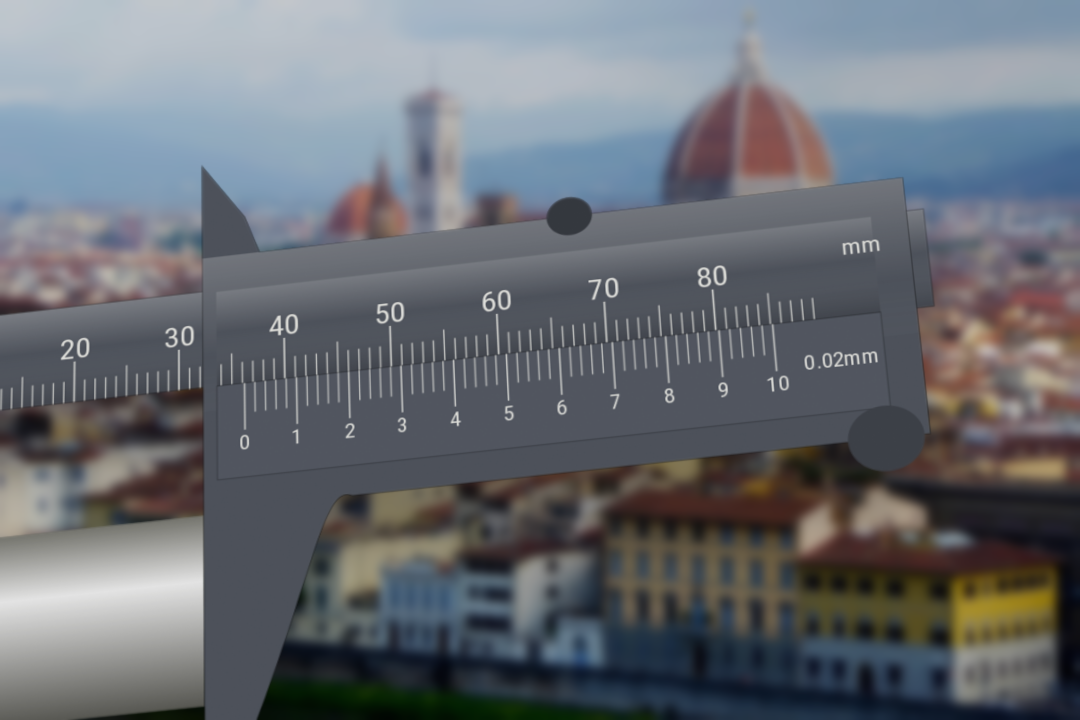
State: 36.2 mm
